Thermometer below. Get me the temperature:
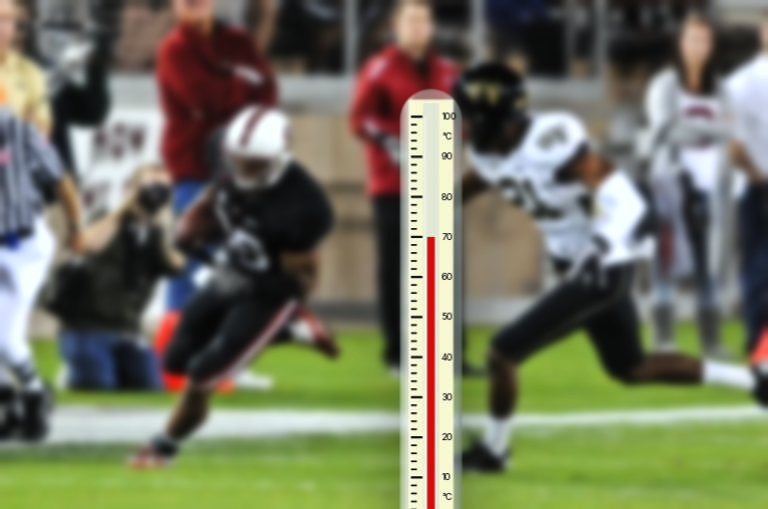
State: 70 °C
